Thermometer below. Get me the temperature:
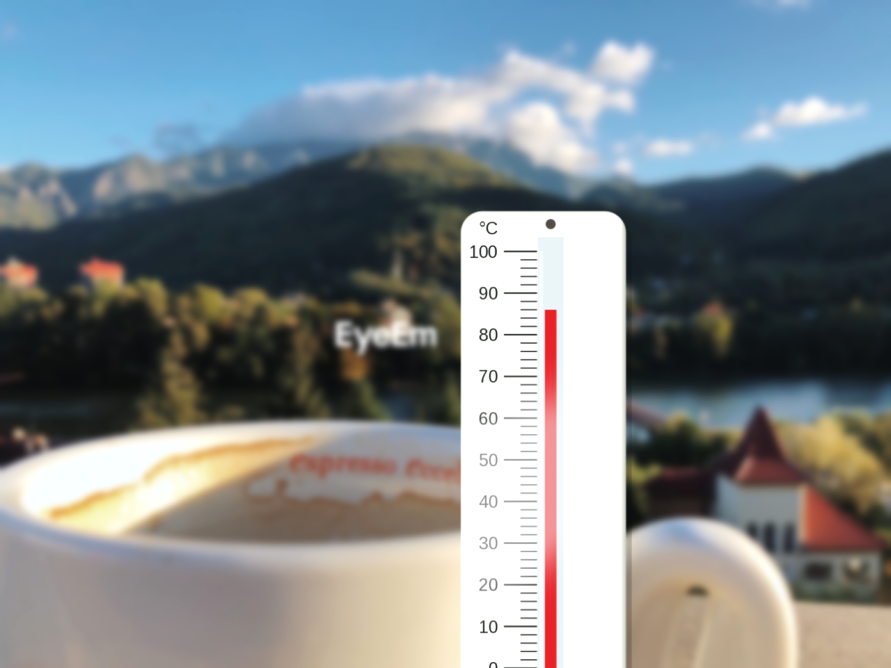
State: 86 °C
